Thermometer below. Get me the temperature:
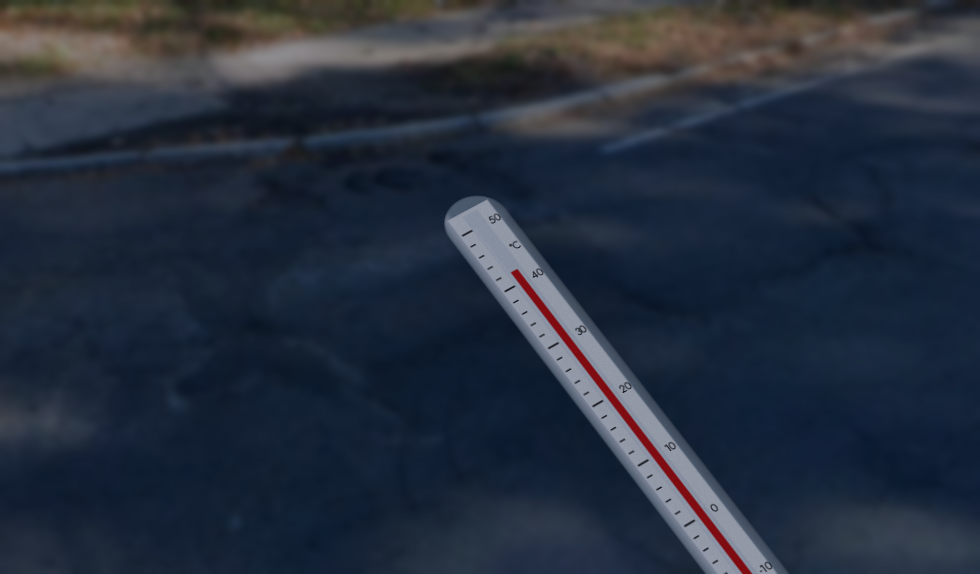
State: 42 °C
